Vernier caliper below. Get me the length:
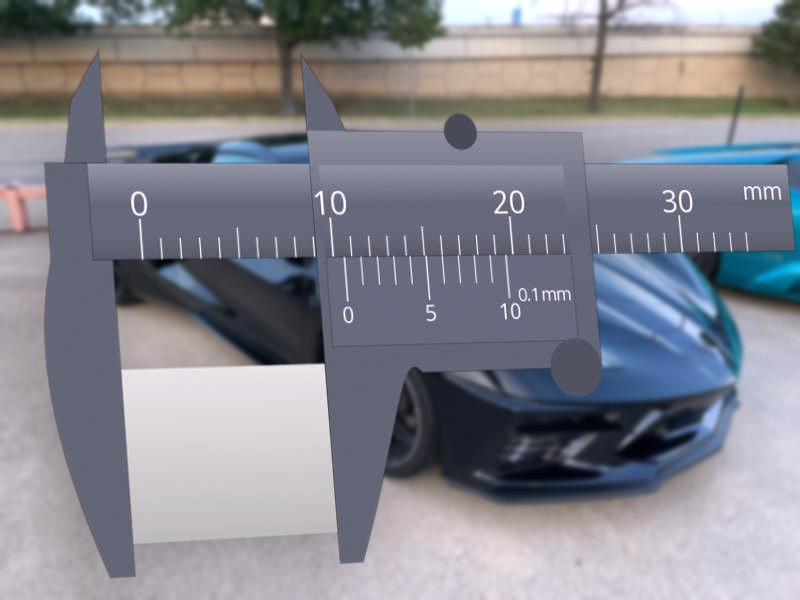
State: 10.6 mm
